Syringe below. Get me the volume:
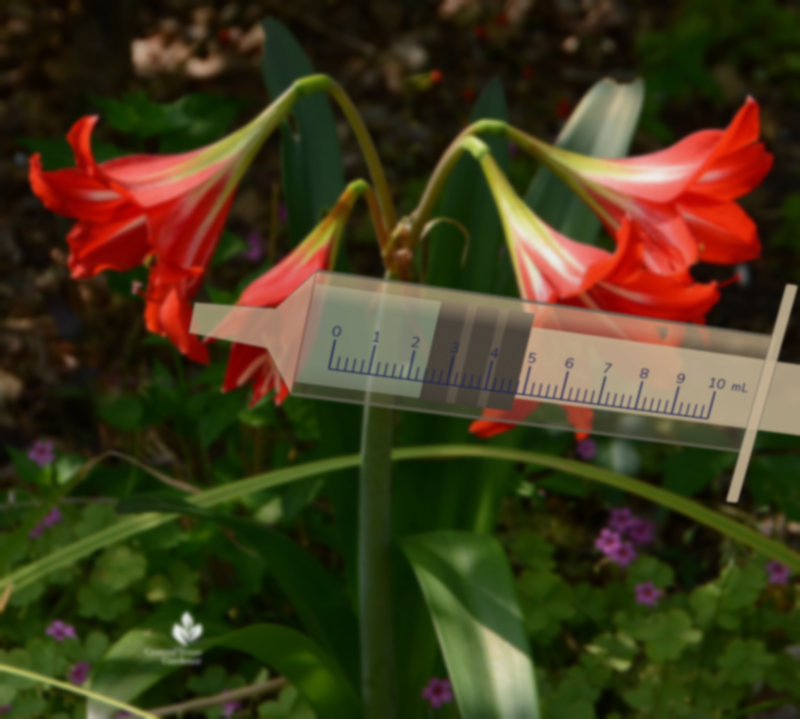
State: 2.4 mL
